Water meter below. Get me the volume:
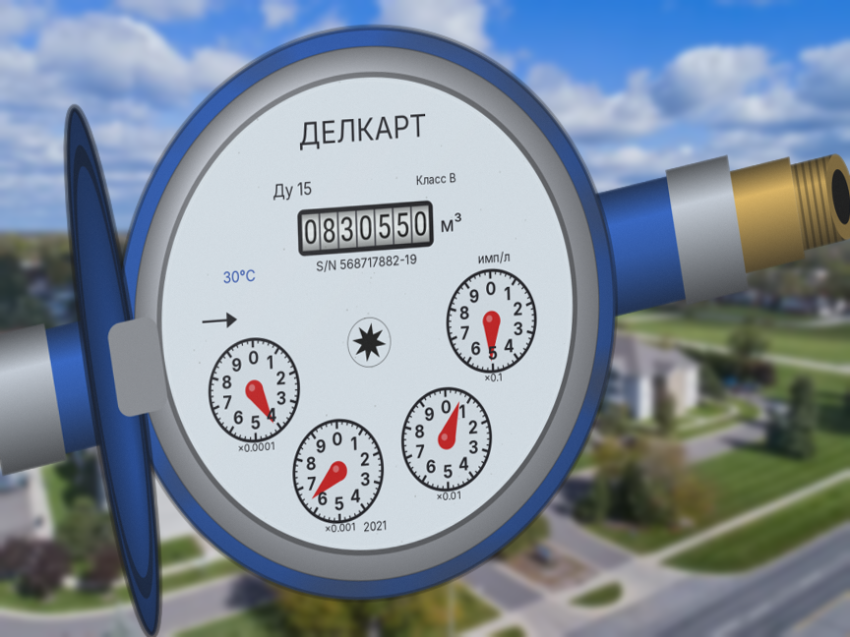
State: 830550.5064 m³
